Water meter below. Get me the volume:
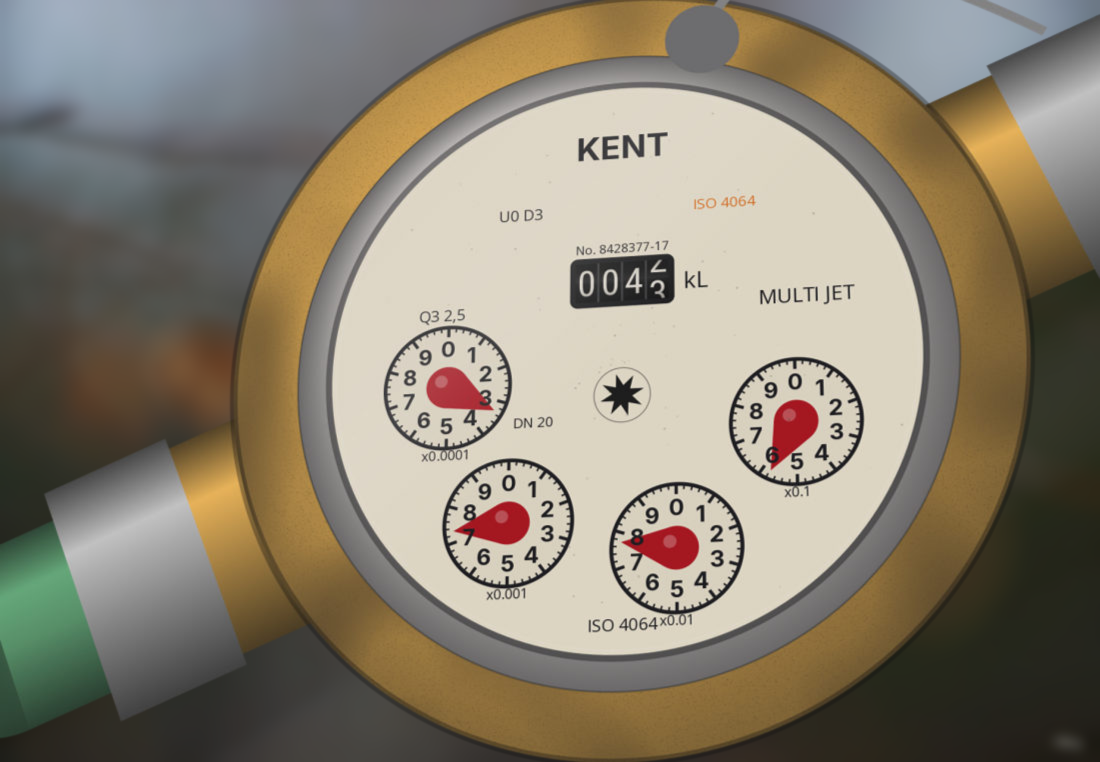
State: 42.5773 kL
